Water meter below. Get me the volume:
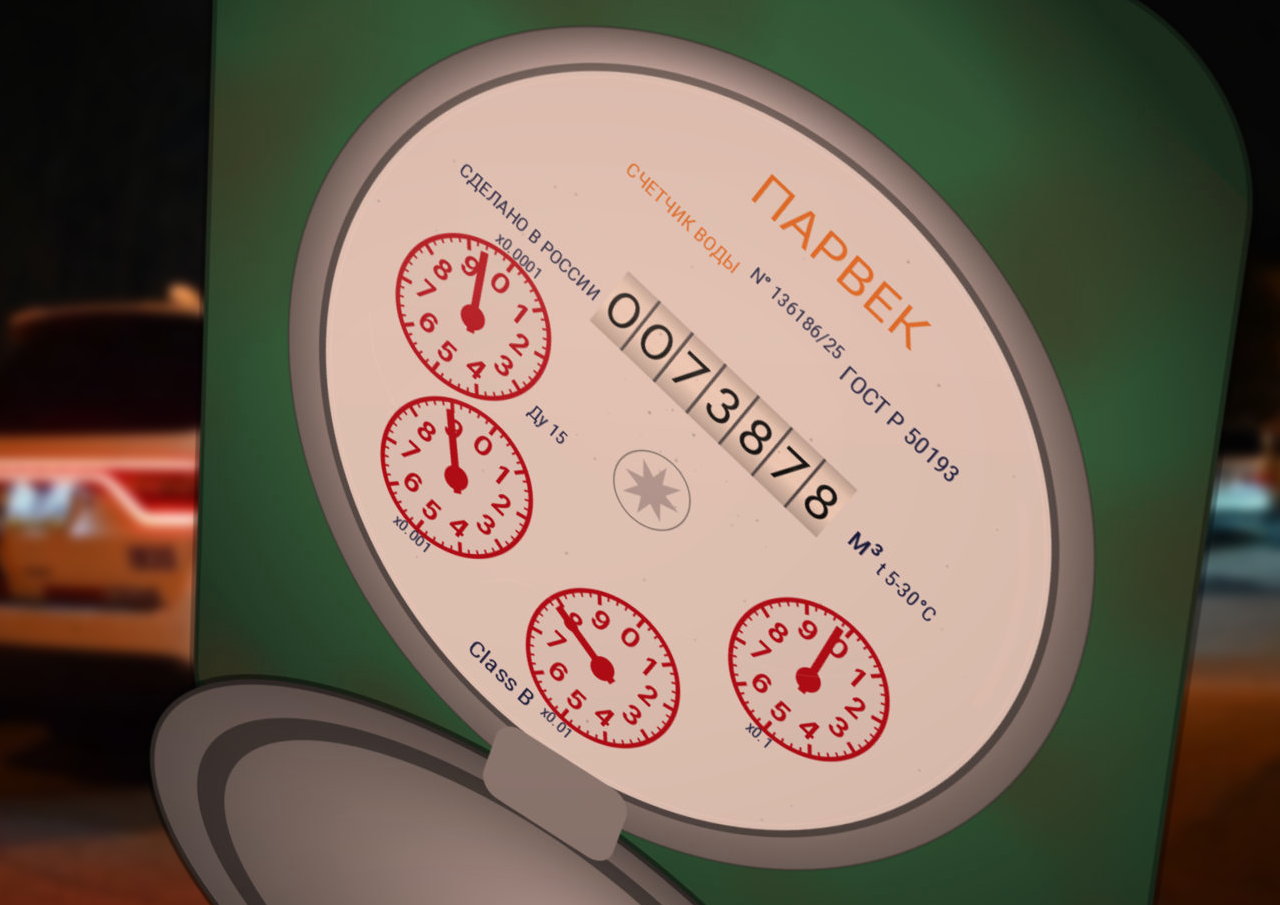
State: 73877.9789 m³
